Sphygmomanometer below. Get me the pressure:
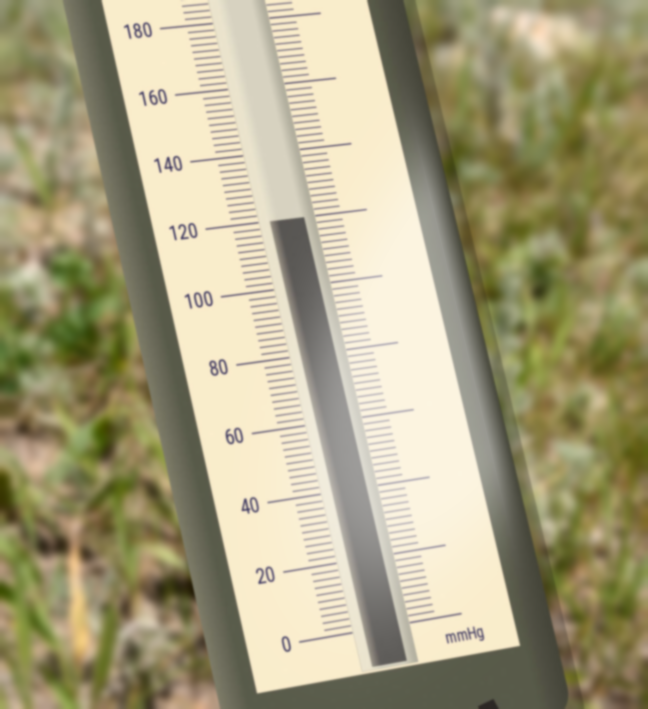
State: 120 mmHg
